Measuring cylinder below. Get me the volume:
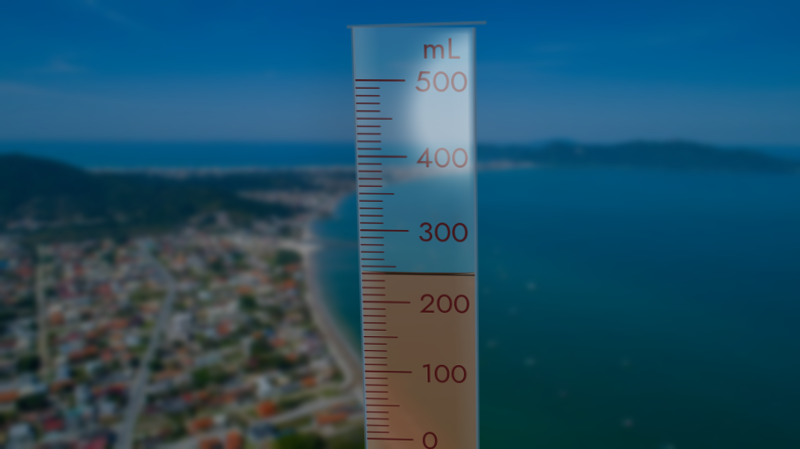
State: 240 mL
